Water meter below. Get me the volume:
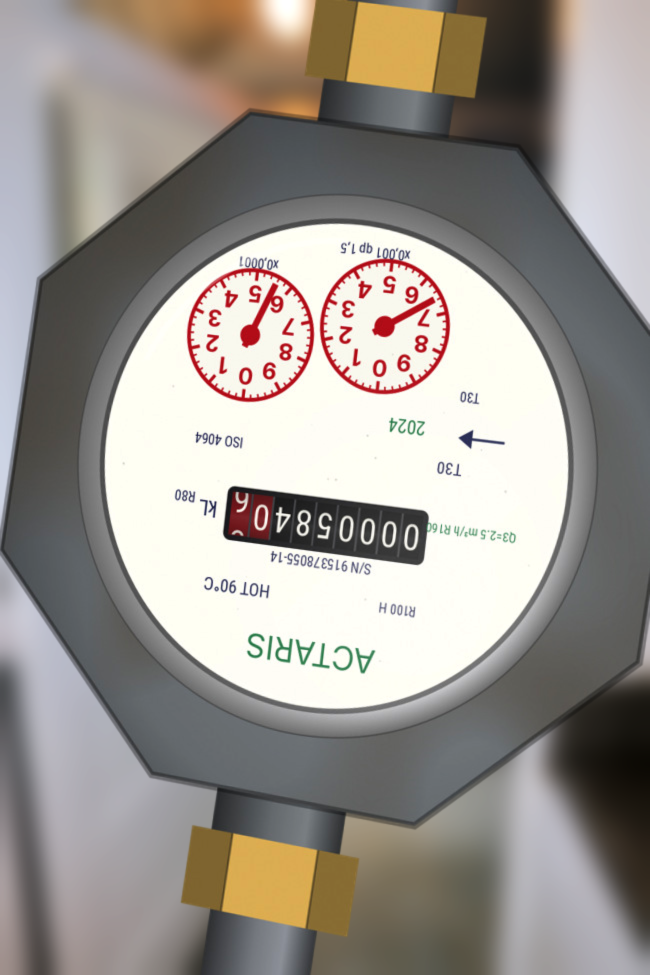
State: 584.0565 kL
